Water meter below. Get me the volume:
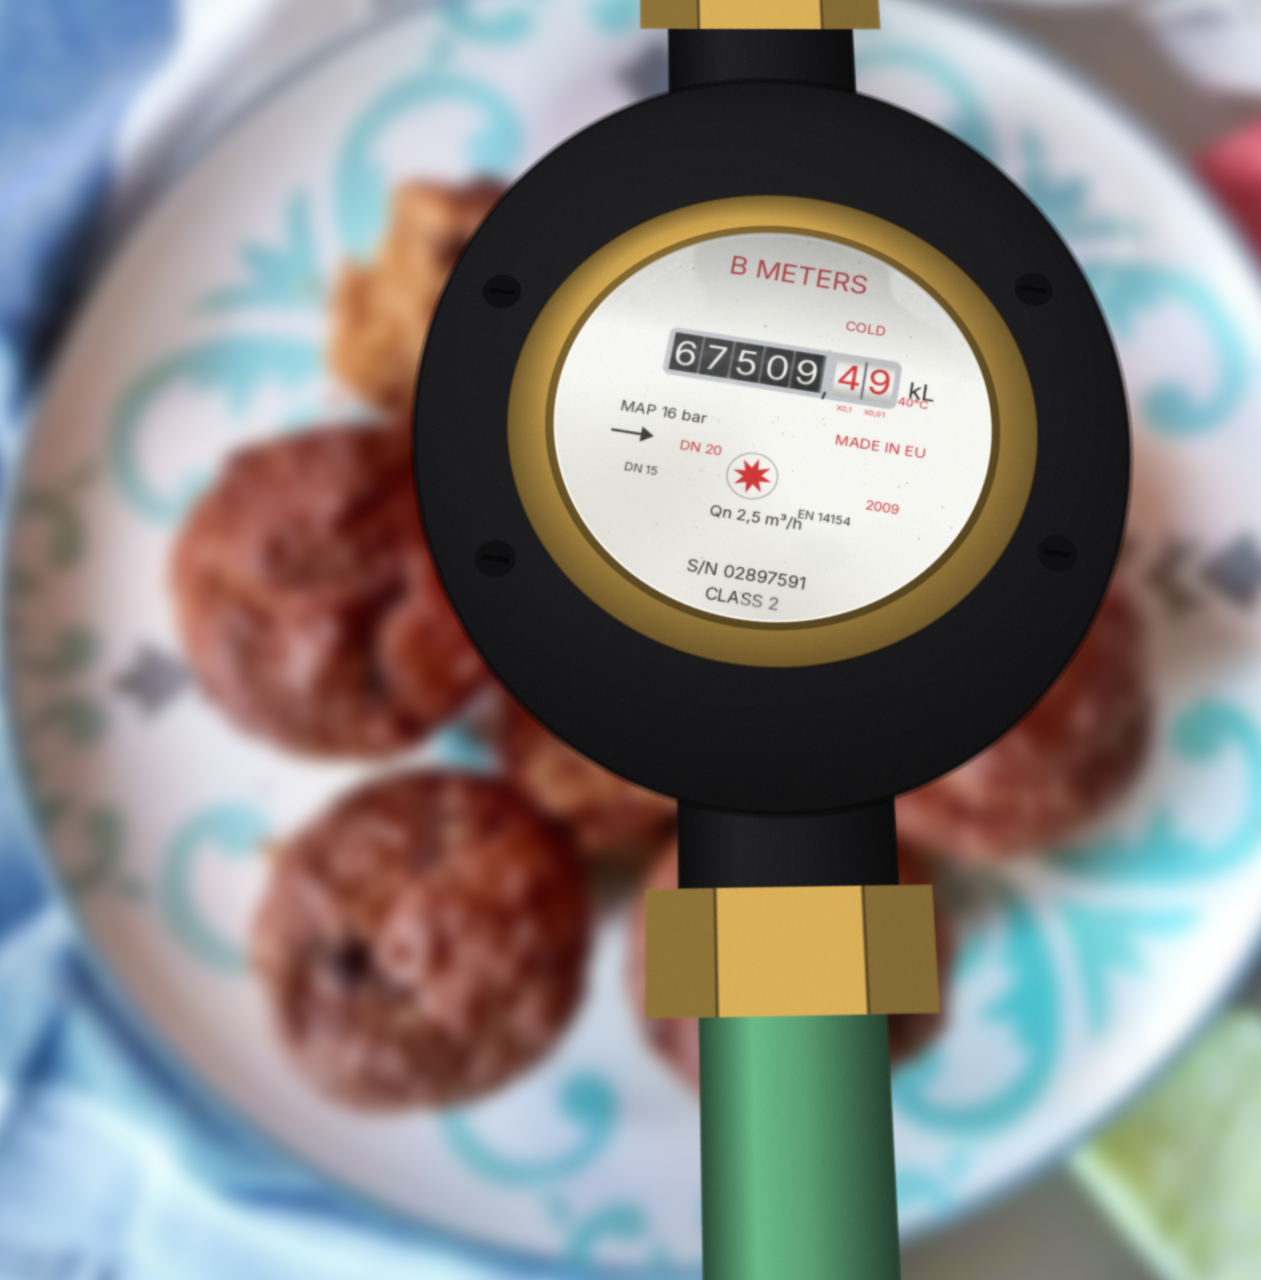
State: 67509.49 kL
